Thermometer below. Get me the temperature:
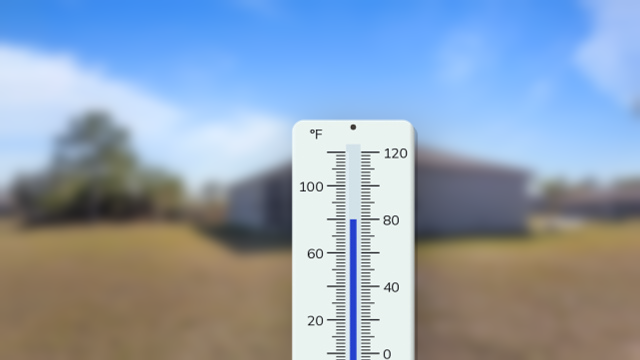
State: 80 °F
